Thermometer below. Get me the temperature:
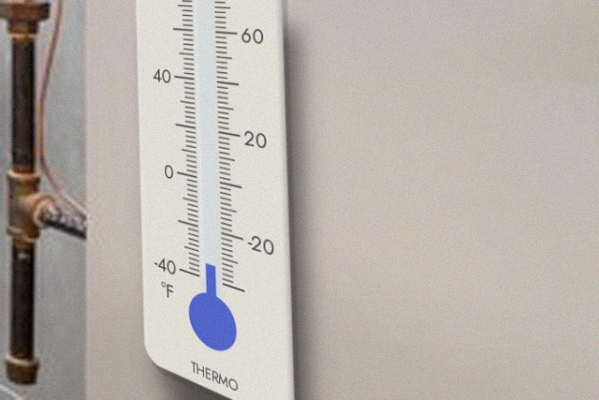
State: -34 °F
